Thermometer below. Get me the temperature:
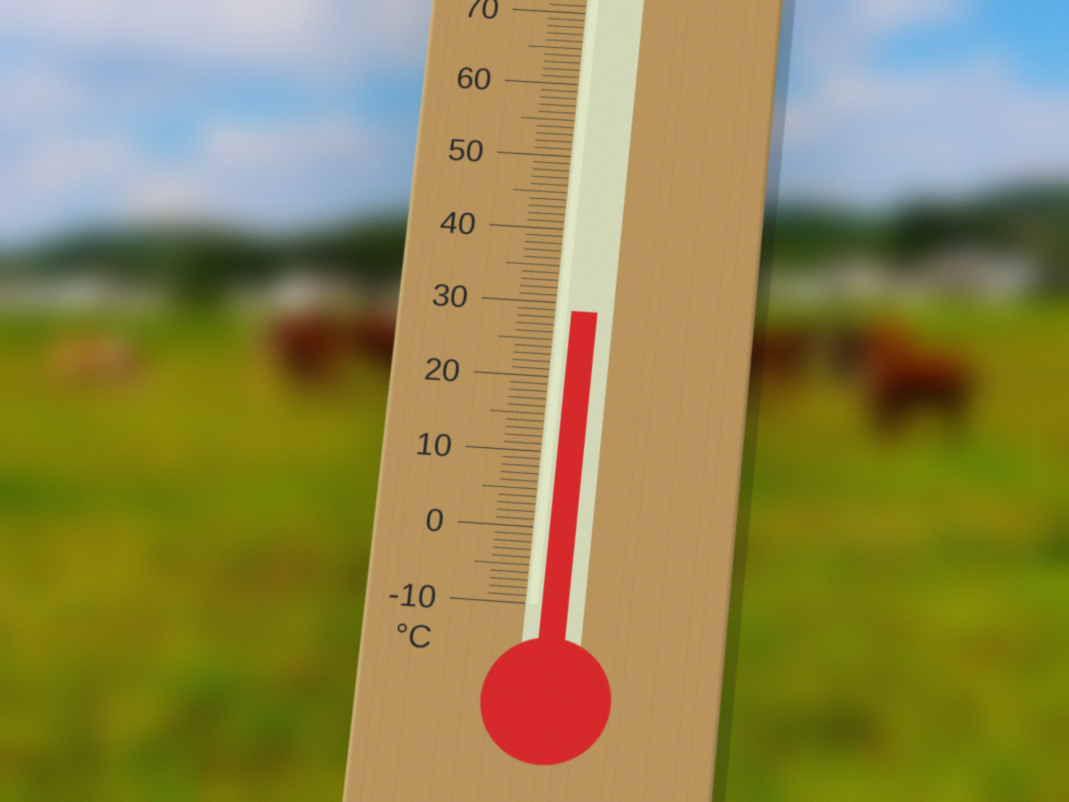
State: 29 °C
